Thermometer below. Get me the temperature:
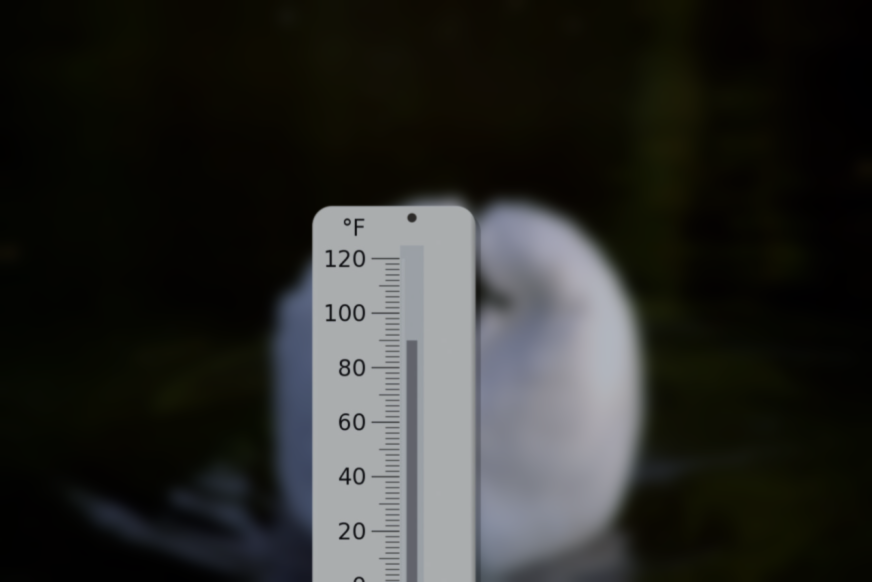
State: 90 °F
